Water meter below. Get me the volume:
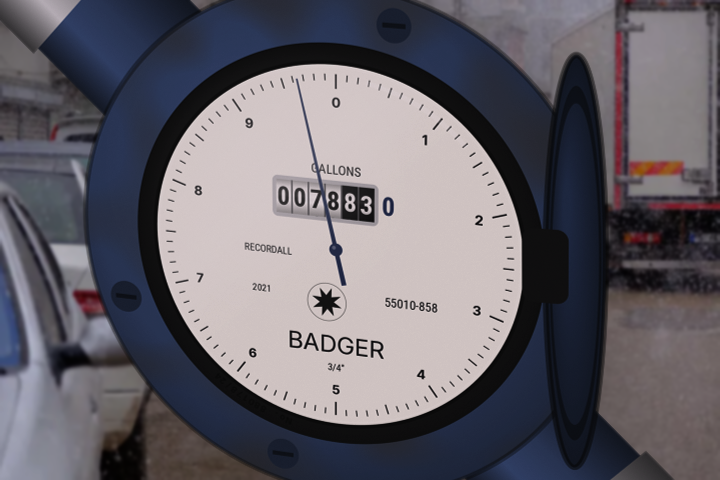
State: 78829.6 gal
